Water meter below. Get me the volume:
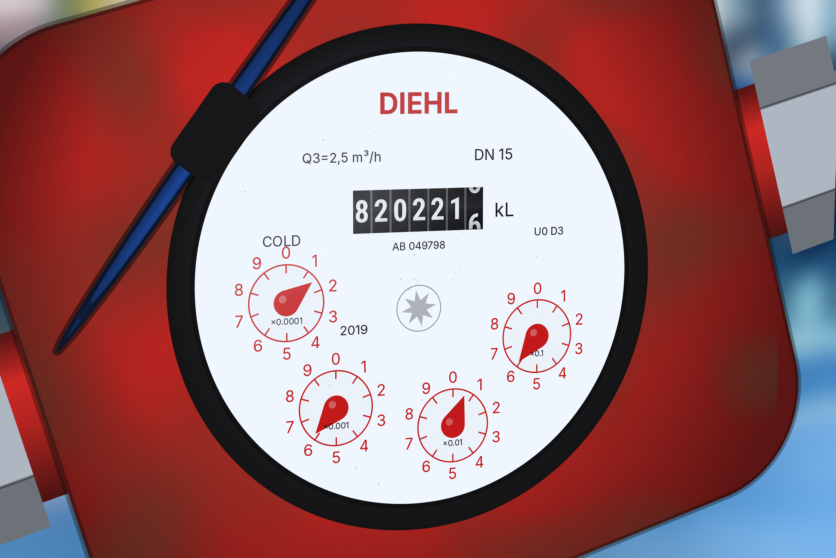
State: 8202215.6061 kL
